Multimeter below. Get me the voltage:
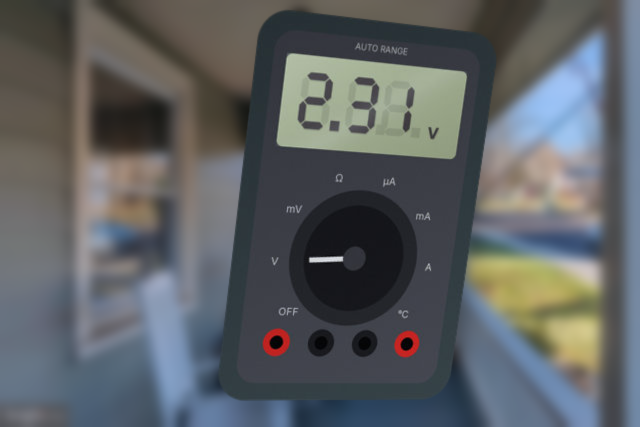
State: 2.31 V
